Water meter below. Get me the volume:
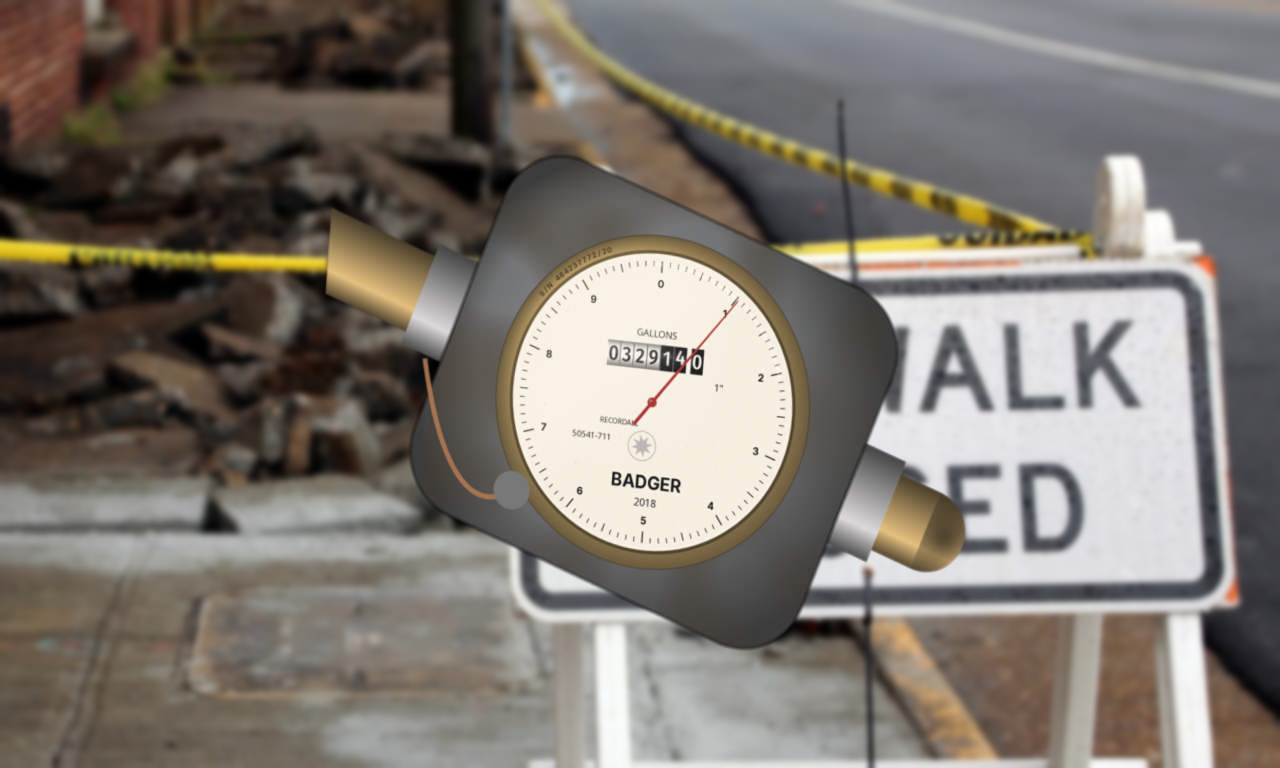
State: 329141.0 gal
